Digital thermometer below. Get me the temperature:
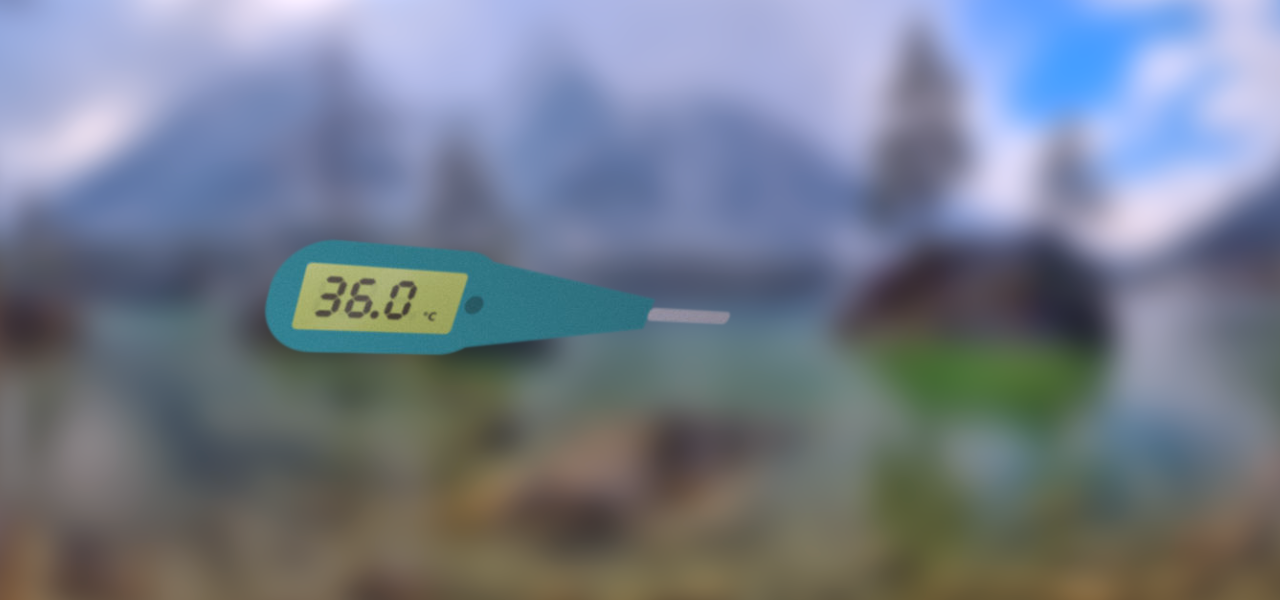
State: 36.0 °C
